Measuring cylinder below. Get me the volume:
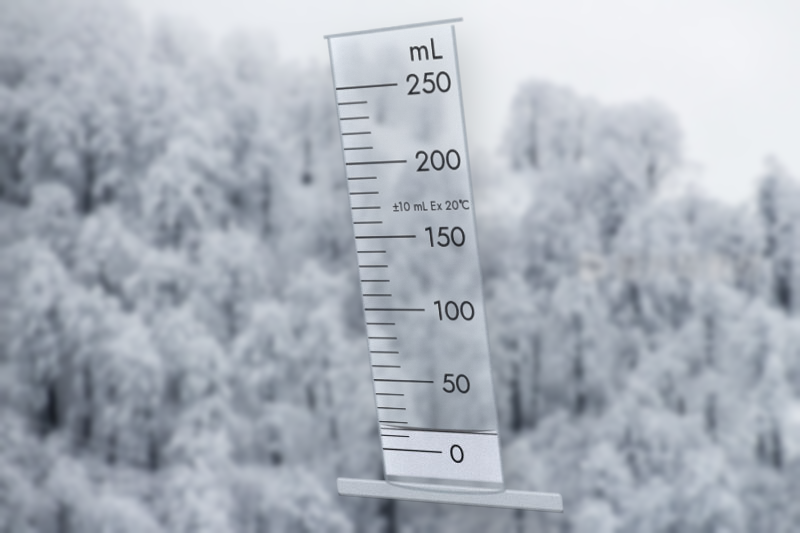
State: 15 mL
